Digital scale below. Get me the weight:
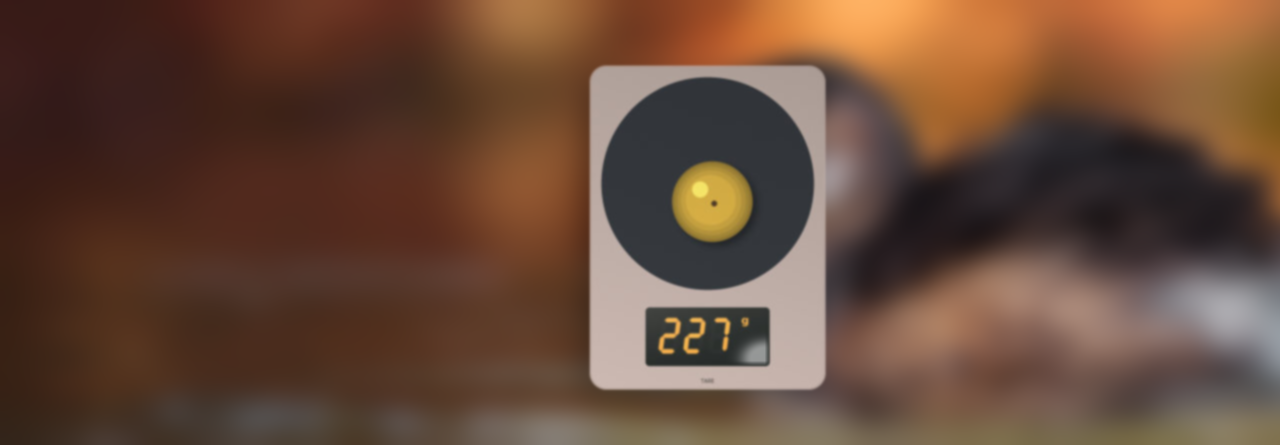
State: 227 g
